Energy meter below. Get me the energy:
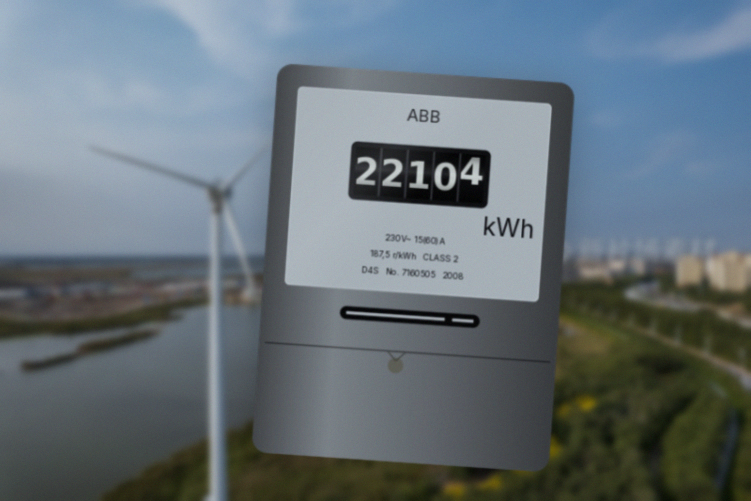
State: 22104 kWh
